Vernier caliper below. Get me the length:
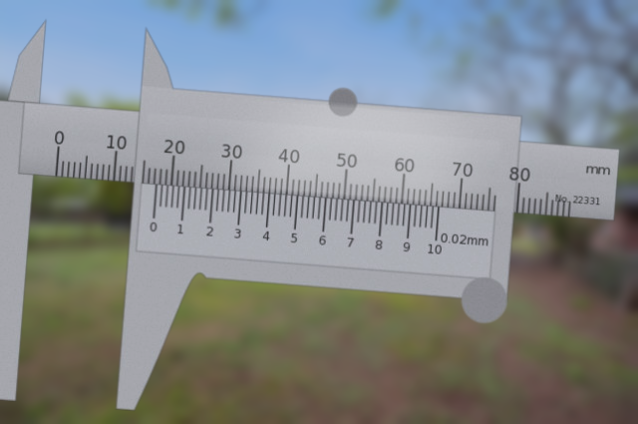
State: 17.4 mm
